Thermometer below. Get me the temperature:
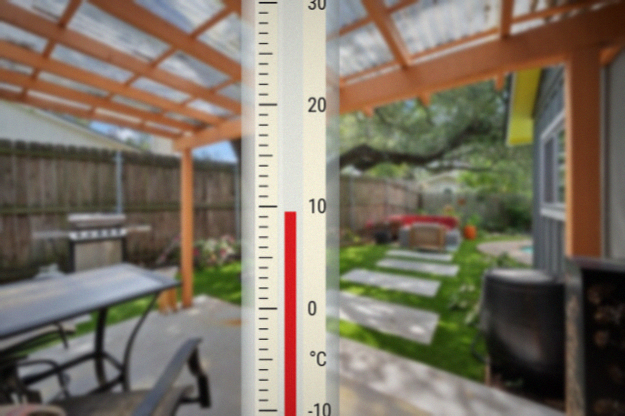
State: 9.5 °C
